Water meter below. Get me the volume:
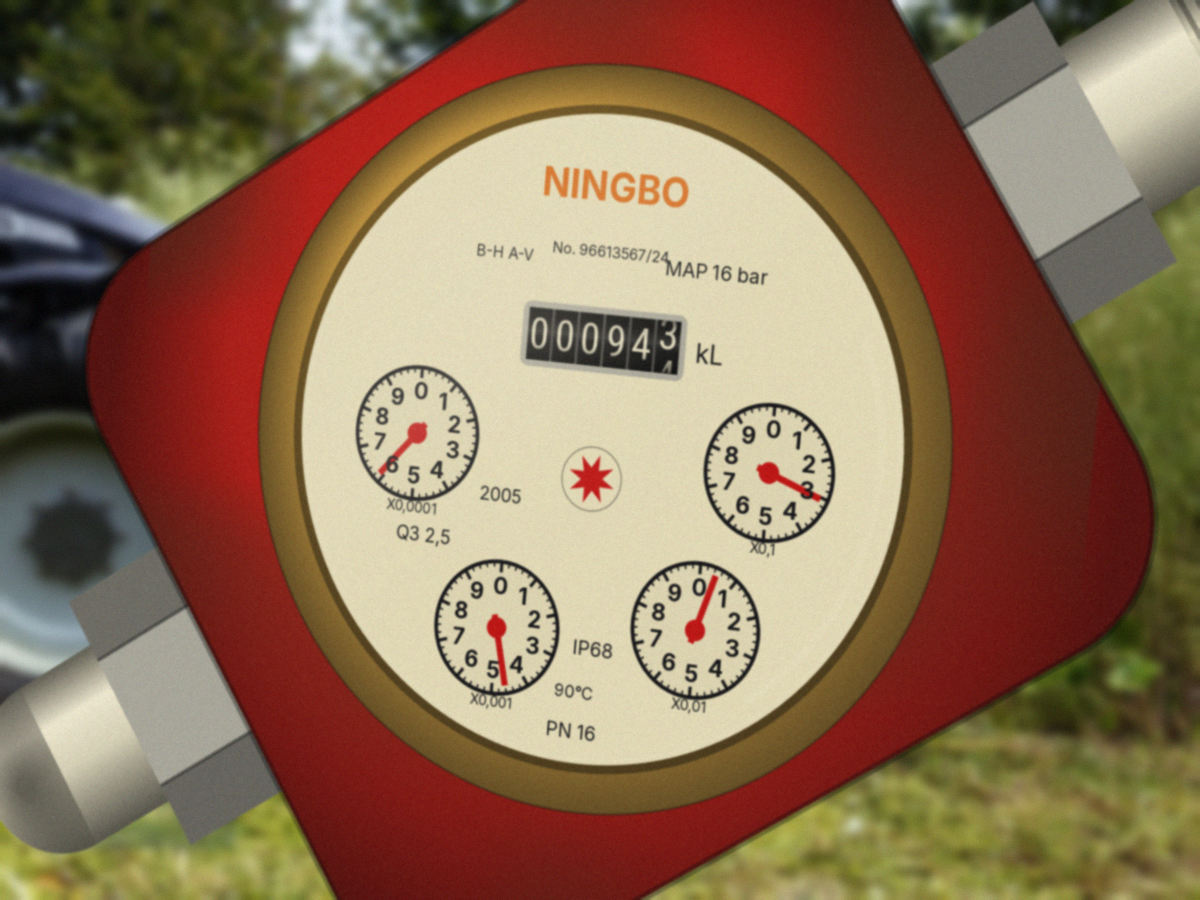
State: 943.3046 kL
